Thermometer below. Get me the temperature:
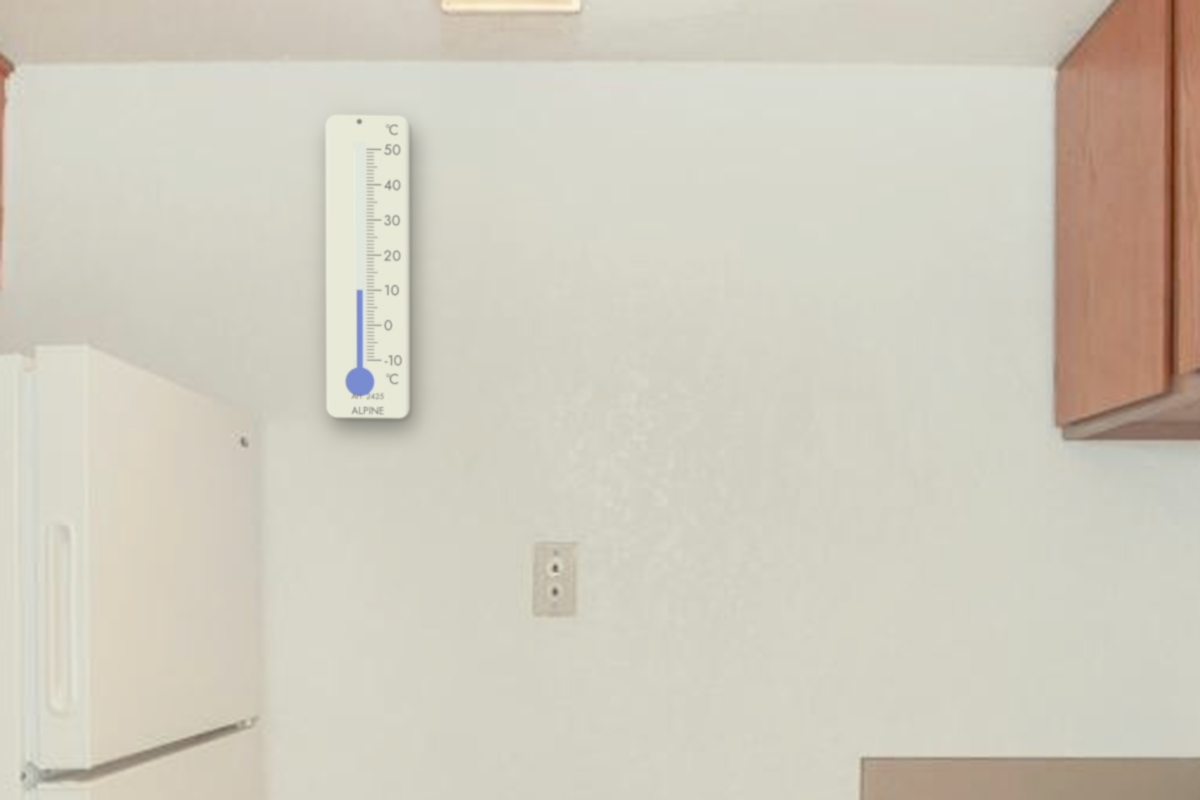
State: 10 °C
